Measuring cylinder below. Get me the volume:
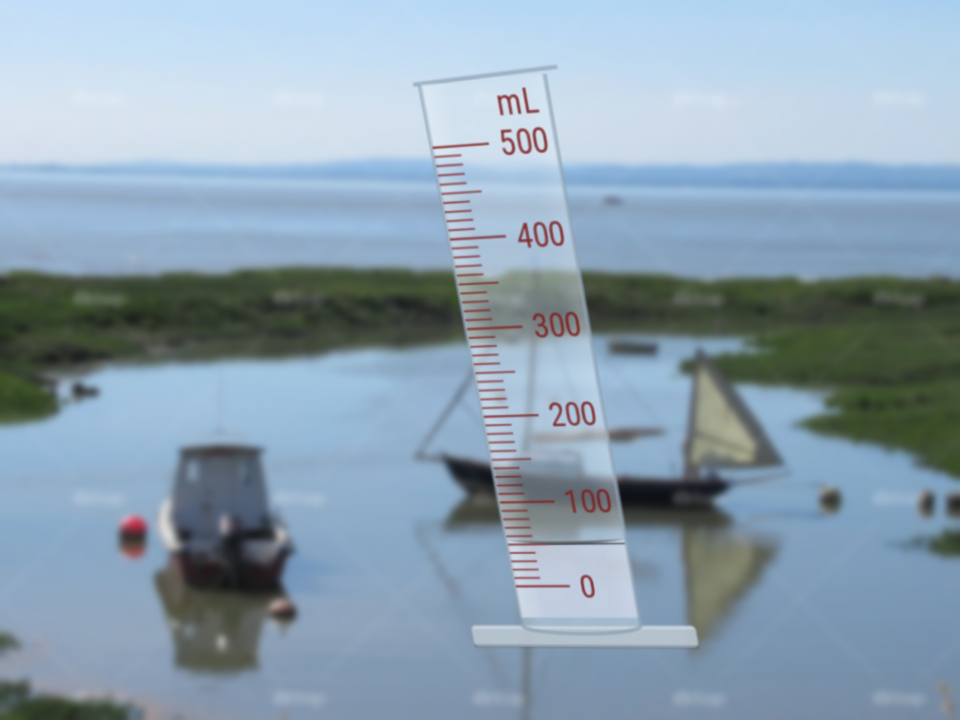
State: 50 mL
